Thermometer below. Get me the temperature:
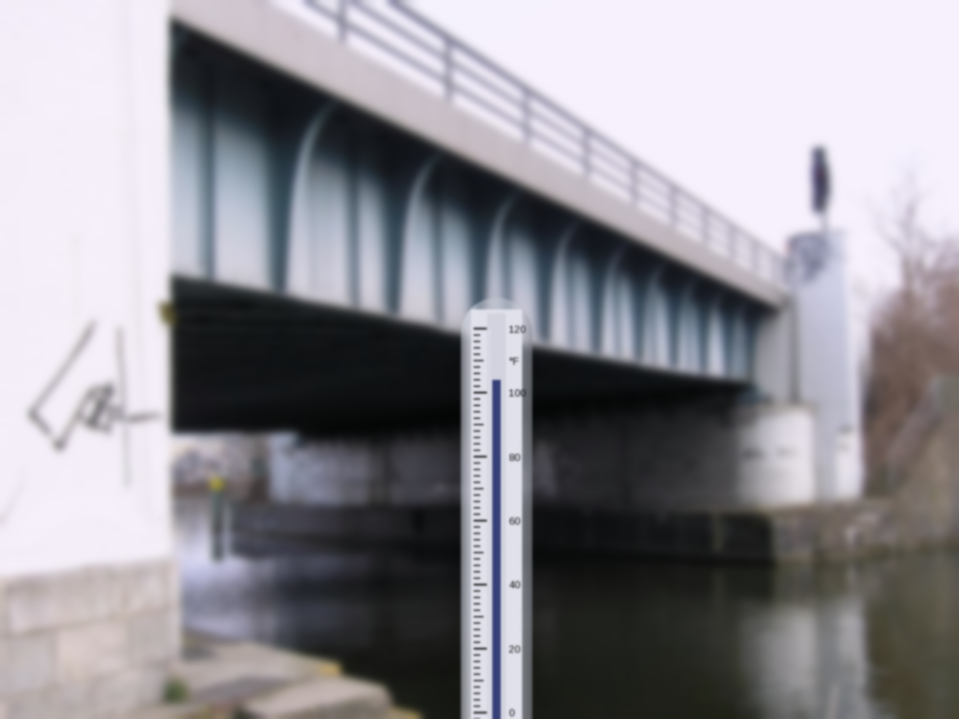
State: 104 °F
